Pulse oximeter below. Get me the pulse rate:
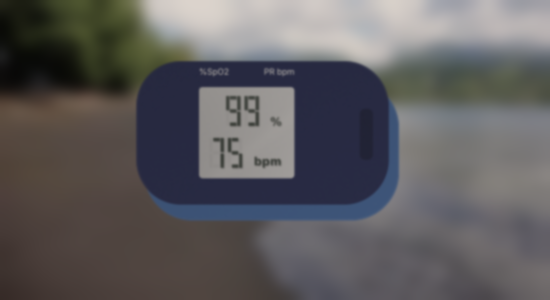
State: 75 bpm
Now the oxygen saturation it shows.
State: 99 %
